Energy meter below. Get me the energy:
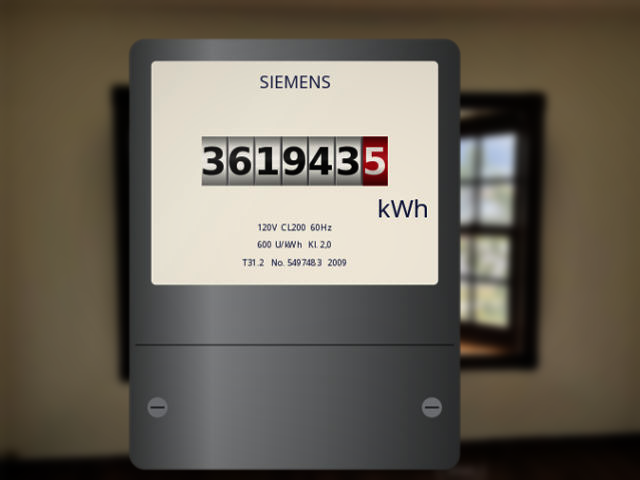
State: 361943.5 kWh
